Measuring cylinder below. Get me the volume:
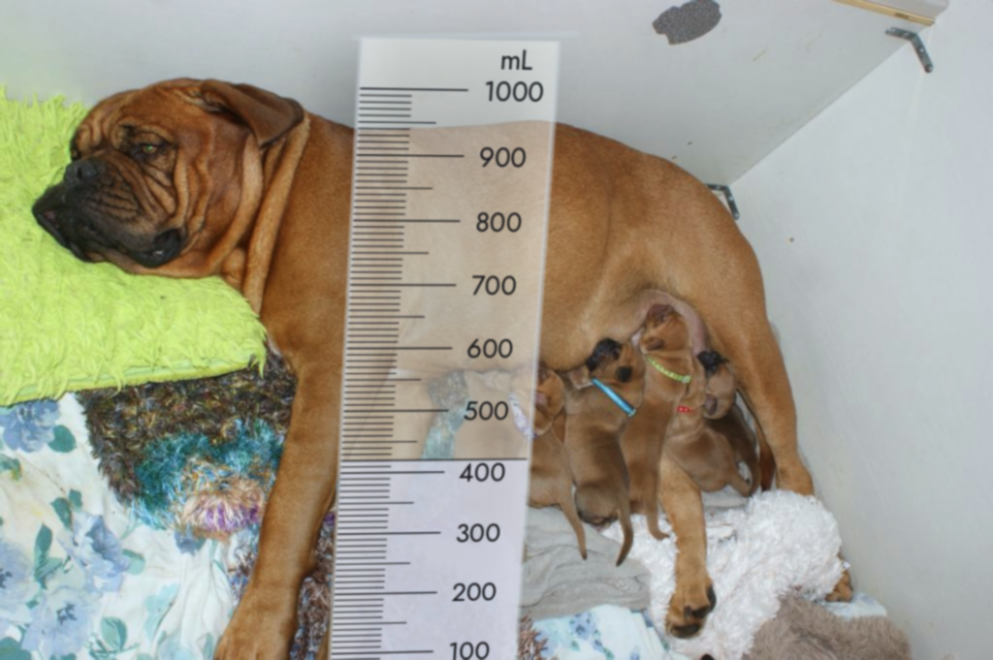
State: 420 mL
